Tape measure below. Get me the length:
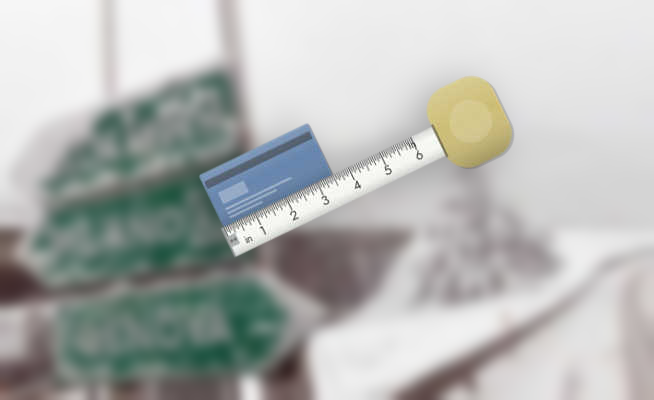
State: 3.5 in
